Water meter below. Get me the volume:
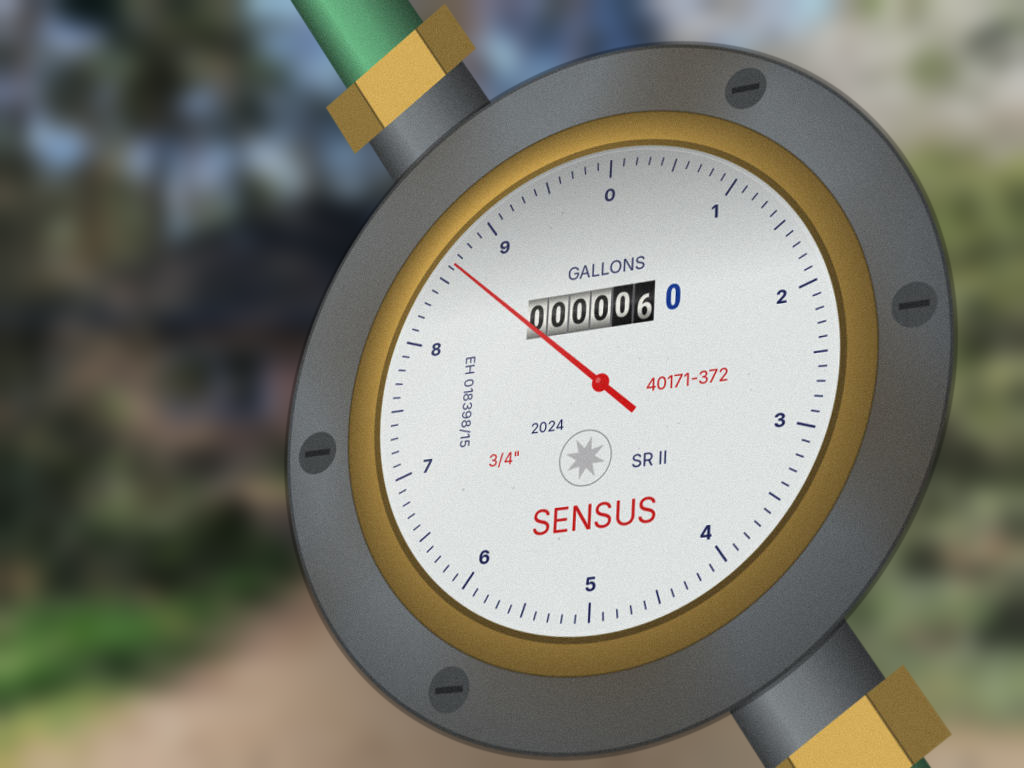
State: 58.6 gal
